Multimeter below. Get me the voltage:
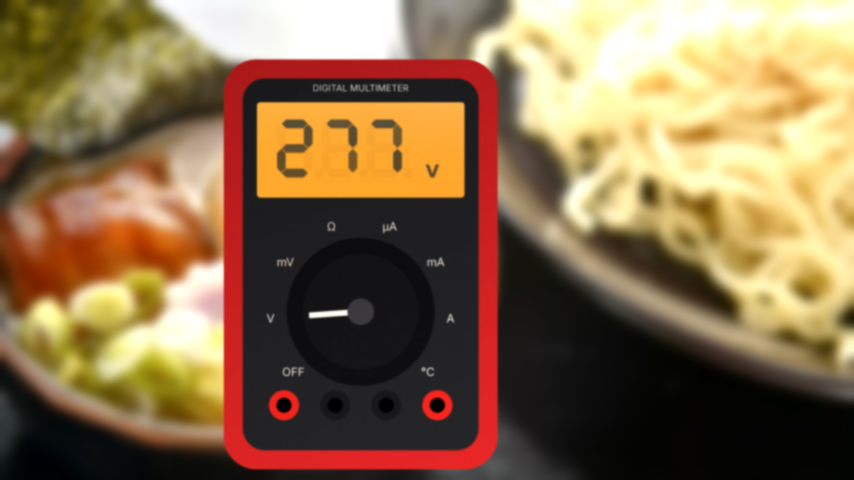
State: 277 V
